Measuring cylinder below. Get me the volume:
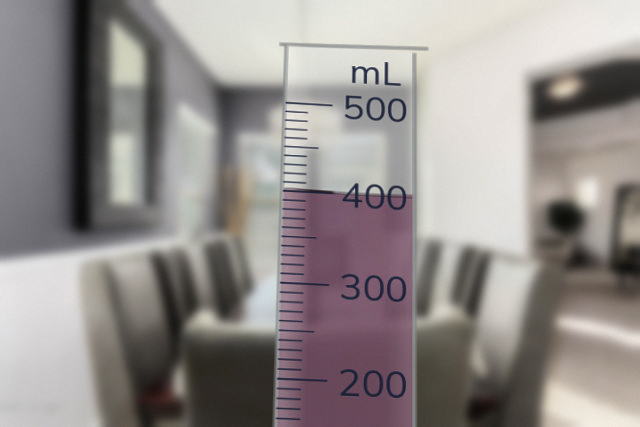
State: 400 mL
